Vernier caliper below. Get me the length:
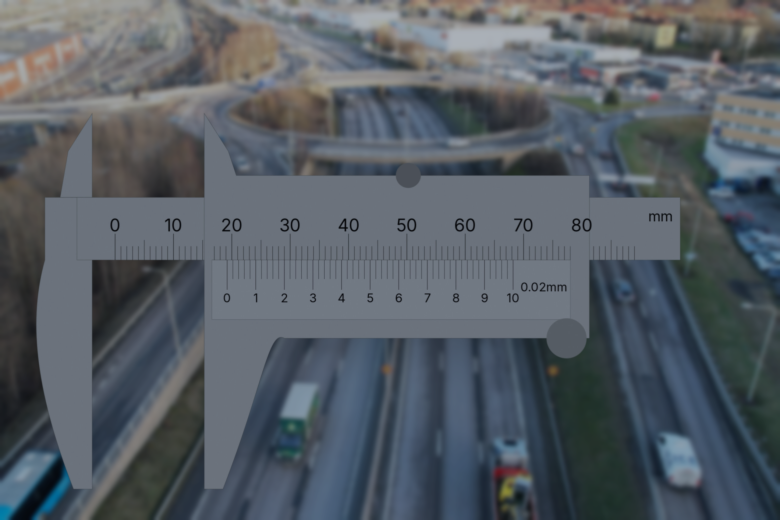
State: 19.2 mm
